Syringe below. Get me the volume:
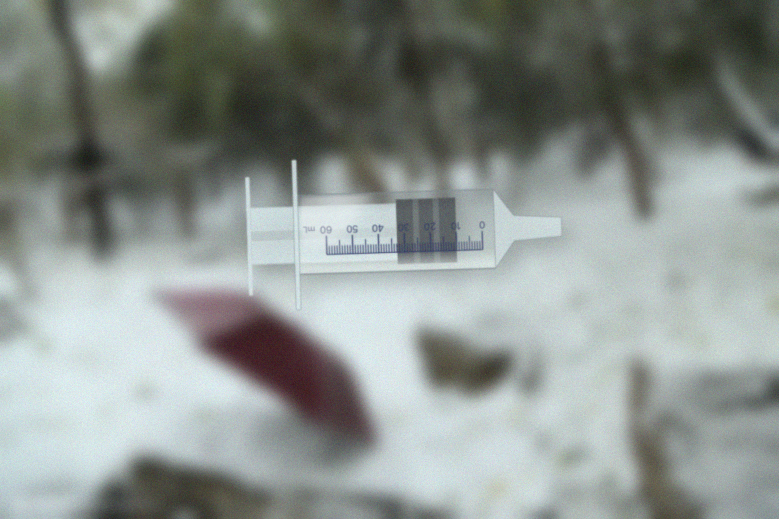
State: 10 mL
